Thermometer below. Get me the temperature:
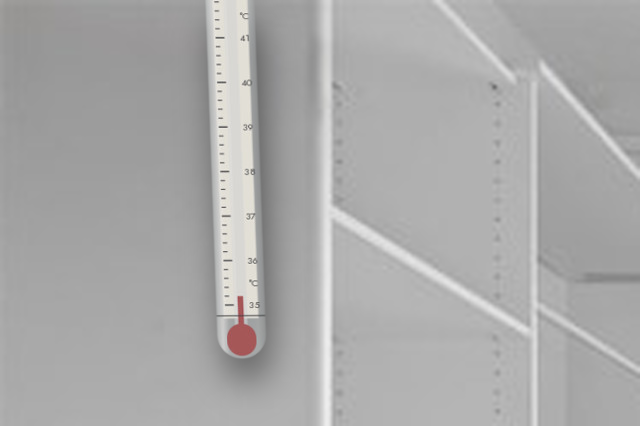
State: 35.2 °C
